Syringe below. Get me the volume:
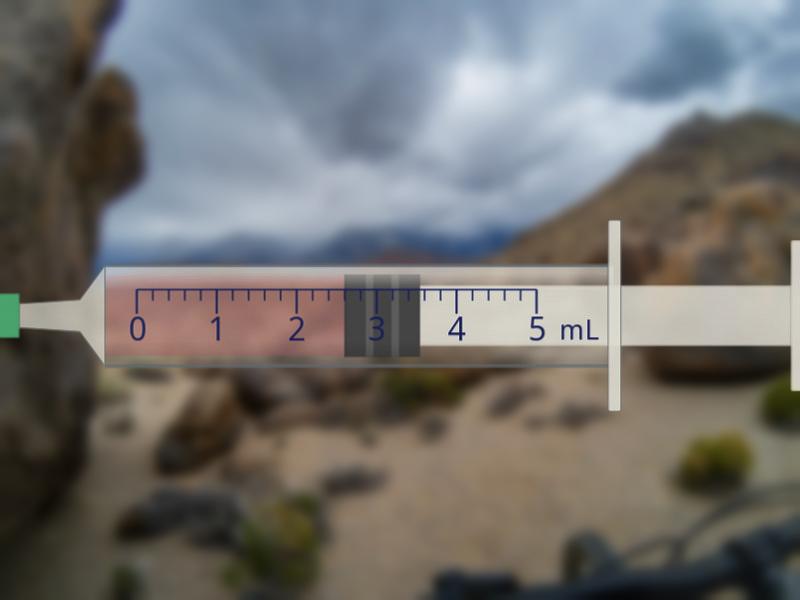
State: 2.6 mL
